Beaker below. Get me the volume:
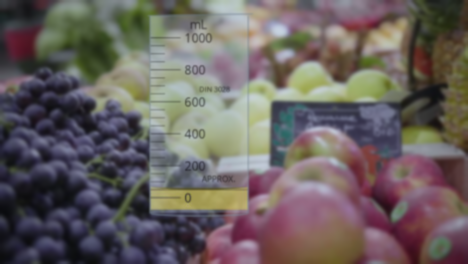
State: 50 mL
